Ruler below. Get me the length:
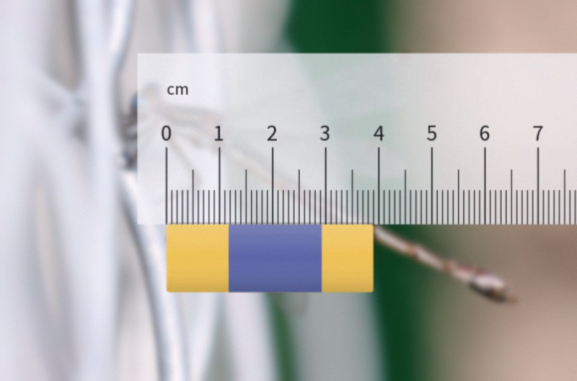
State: 3.9 cm
